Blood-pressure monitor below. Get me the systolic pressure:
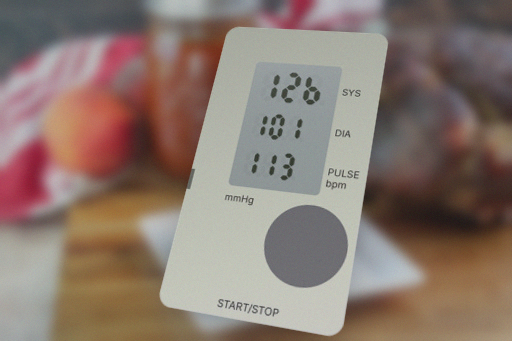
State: 126 mmHg
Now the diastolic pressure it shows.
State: 101 mmHg
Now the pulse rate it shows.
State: 113 bpm
